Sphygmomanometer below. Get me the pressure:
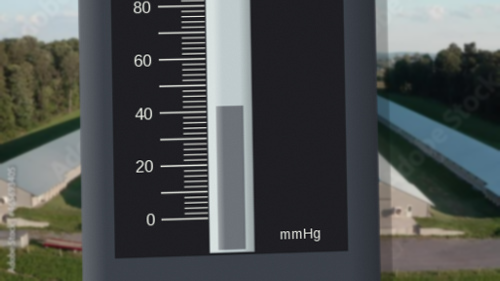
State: 42 mmHg
